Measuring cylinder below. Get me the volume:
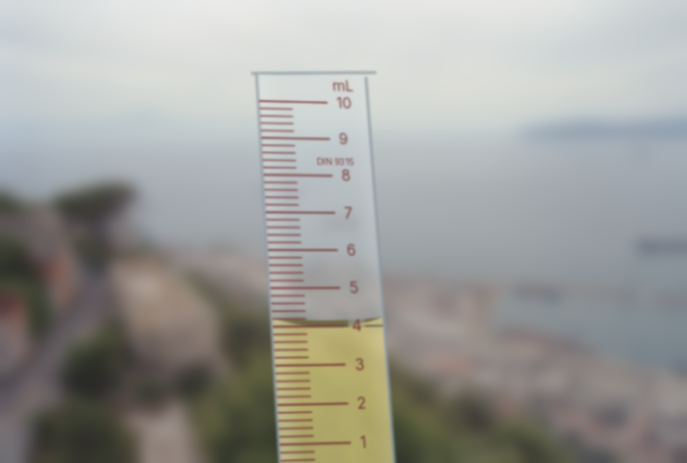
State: 4 mL
